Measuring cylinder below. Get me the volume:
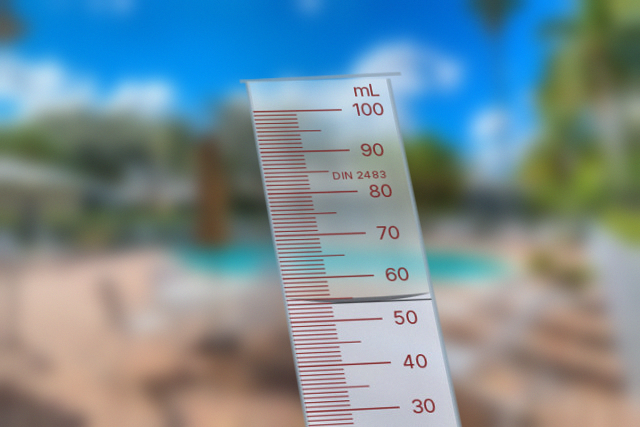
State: 54 mL
